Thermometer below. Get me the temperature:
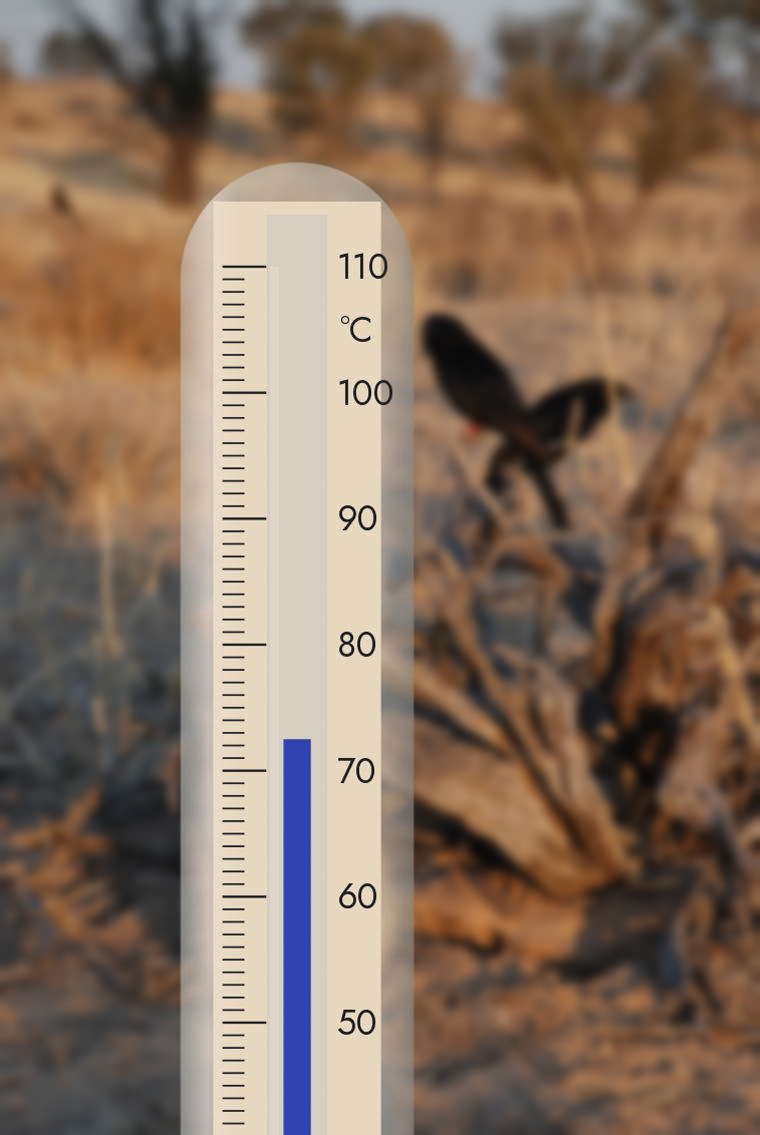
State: 72.5 °C
